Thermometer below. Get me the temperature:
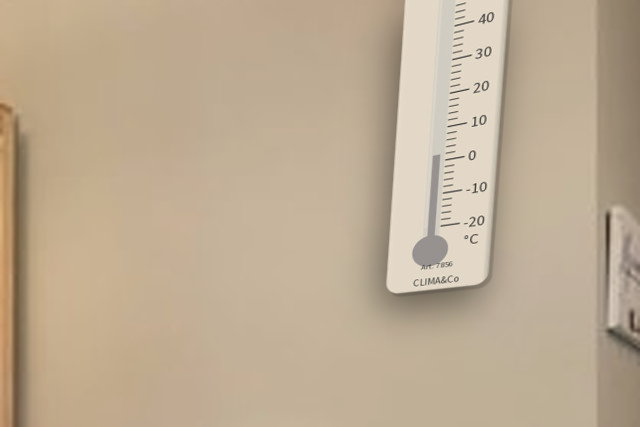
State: 2 °C
